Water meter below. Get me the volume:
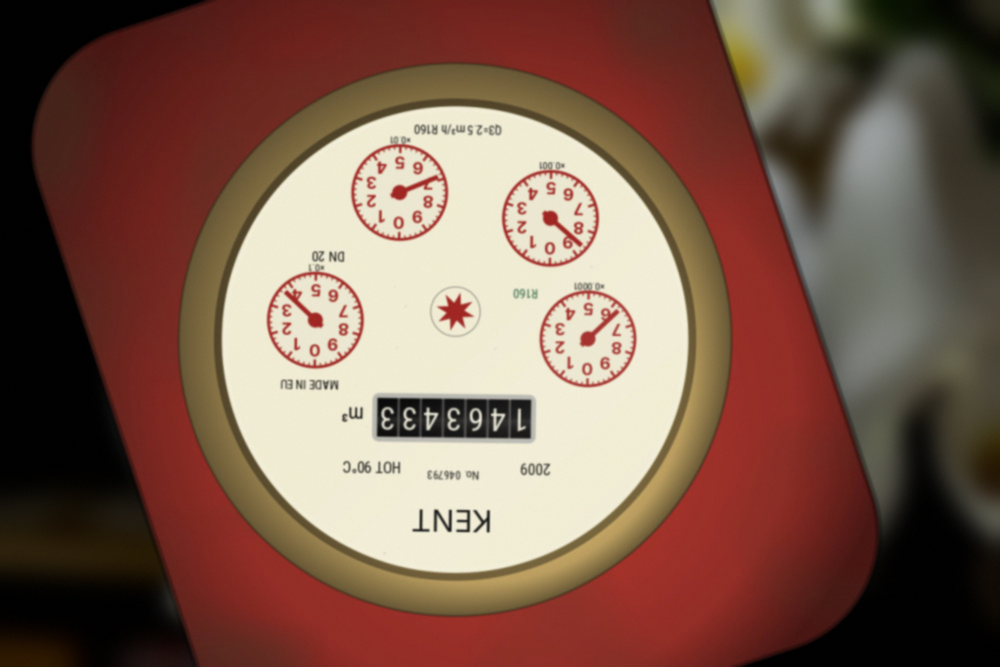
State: 1463433.3686 m³
